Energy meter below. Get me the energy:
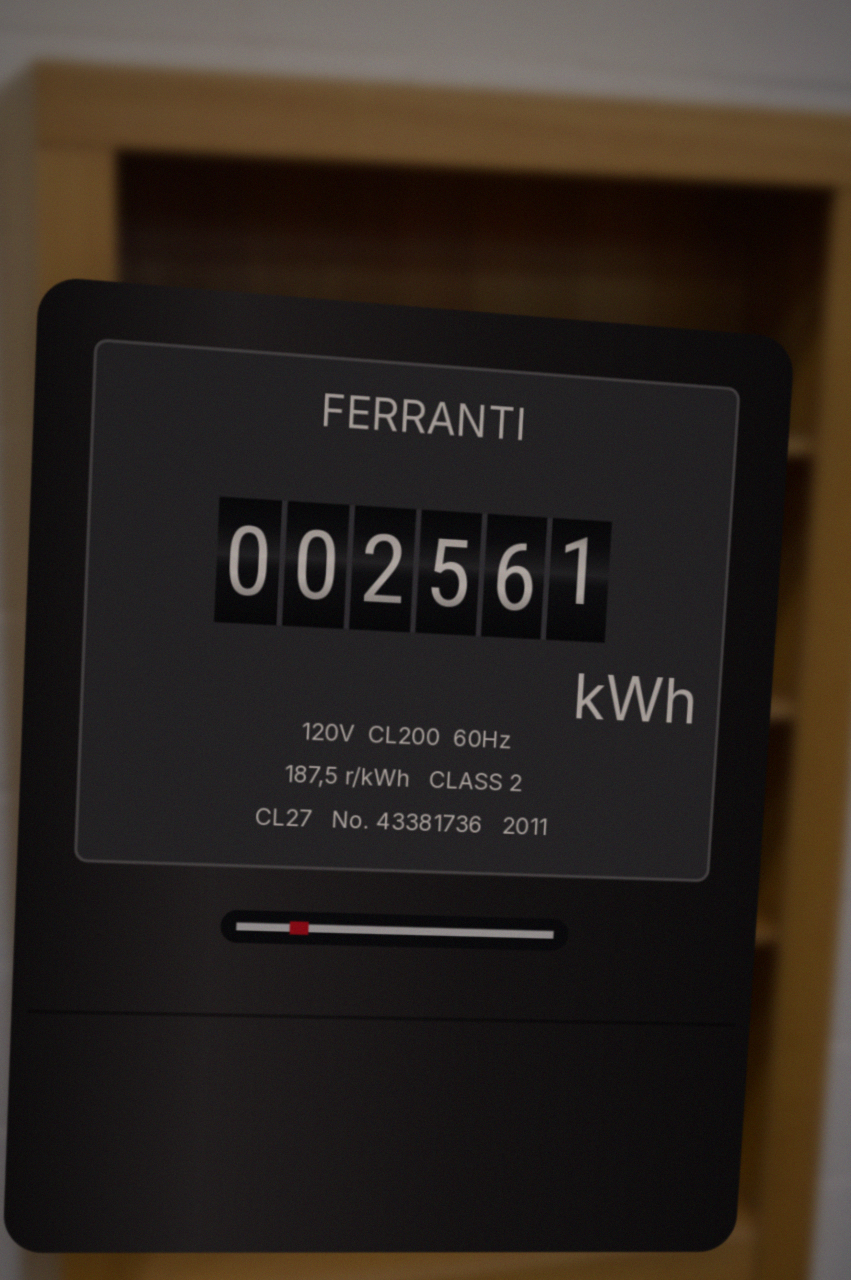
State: 2561 kWh
